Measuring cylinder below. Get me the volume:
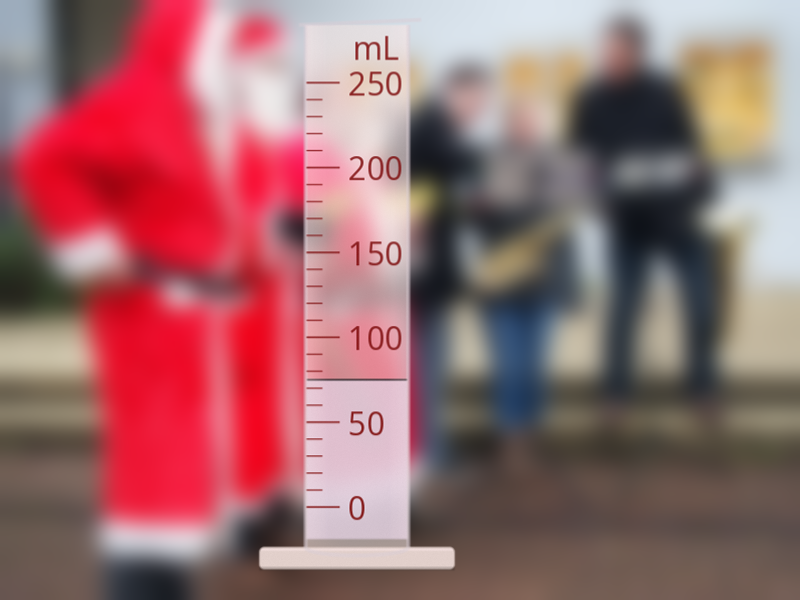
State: 75 mL
